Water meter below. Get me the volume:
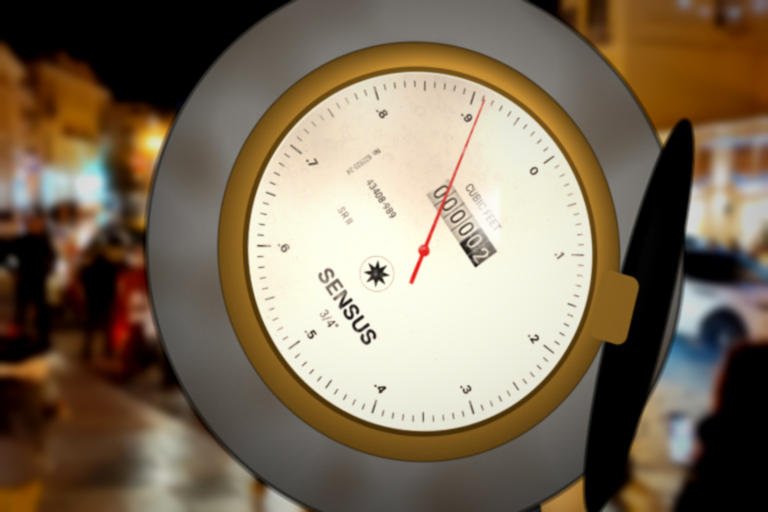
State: 1.91 ft³
